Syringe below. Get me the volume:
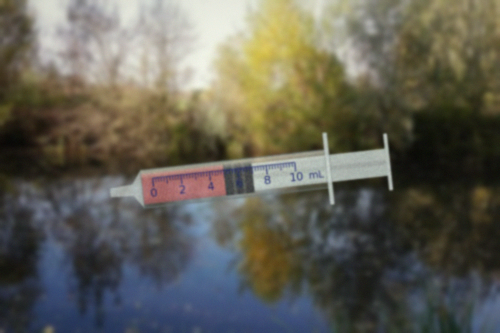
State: 5 mL
